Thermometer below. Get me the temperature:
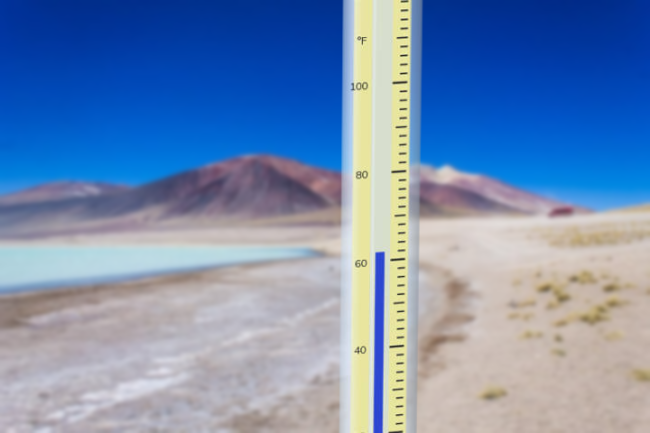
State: 62 °F
